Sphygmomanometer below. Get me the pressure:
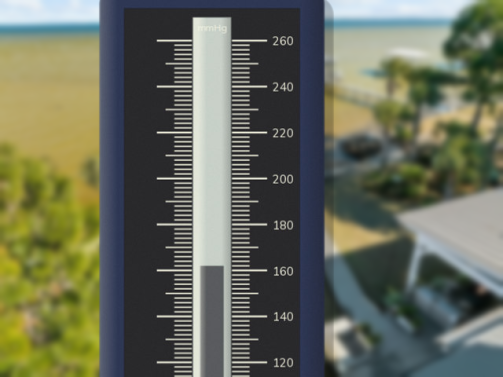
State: 162 mmHg
